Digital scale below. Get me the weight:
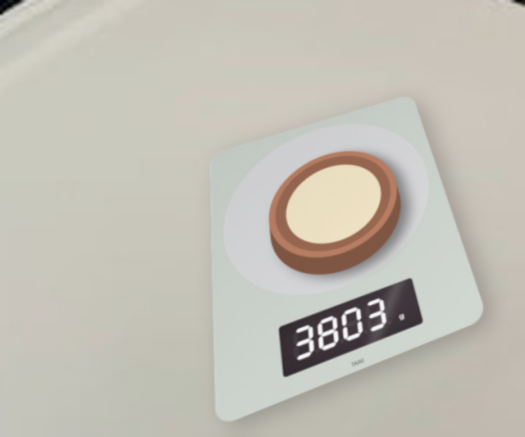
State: 3803 g
